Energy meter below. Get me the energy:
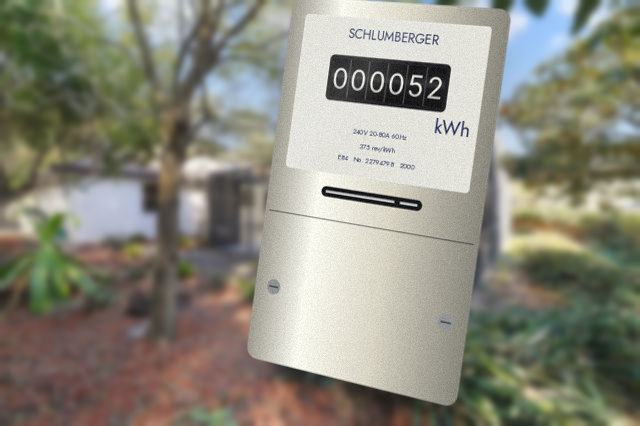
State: 52 kWh
